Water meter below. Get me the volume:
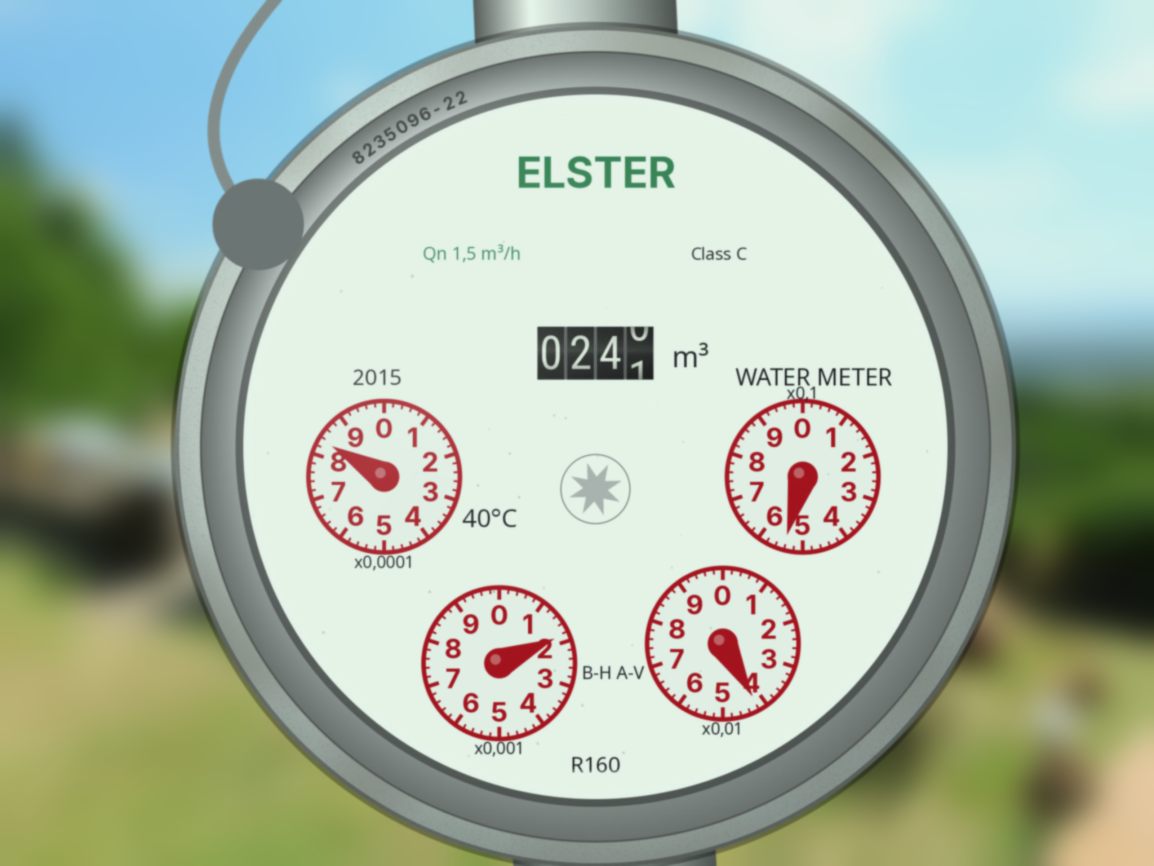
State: 240.5418 m³
